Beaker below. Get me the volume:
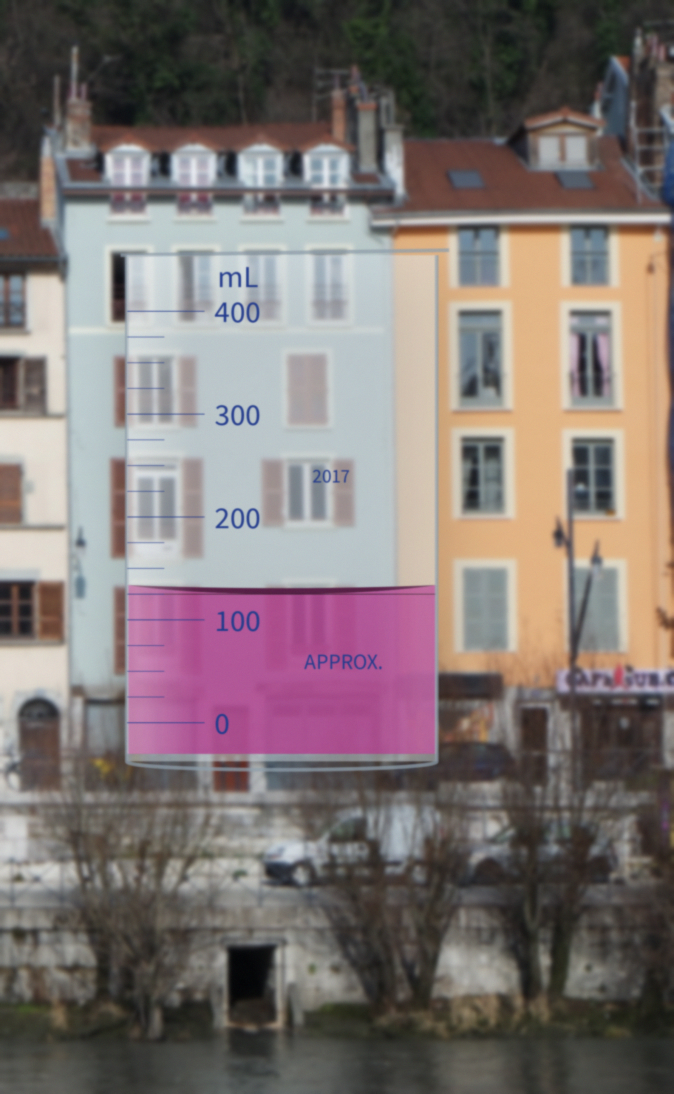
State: 125 mL
